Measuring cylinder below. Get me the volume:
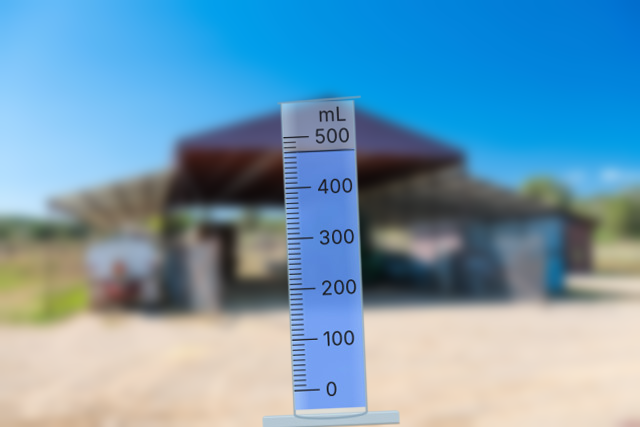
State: 470 mL
